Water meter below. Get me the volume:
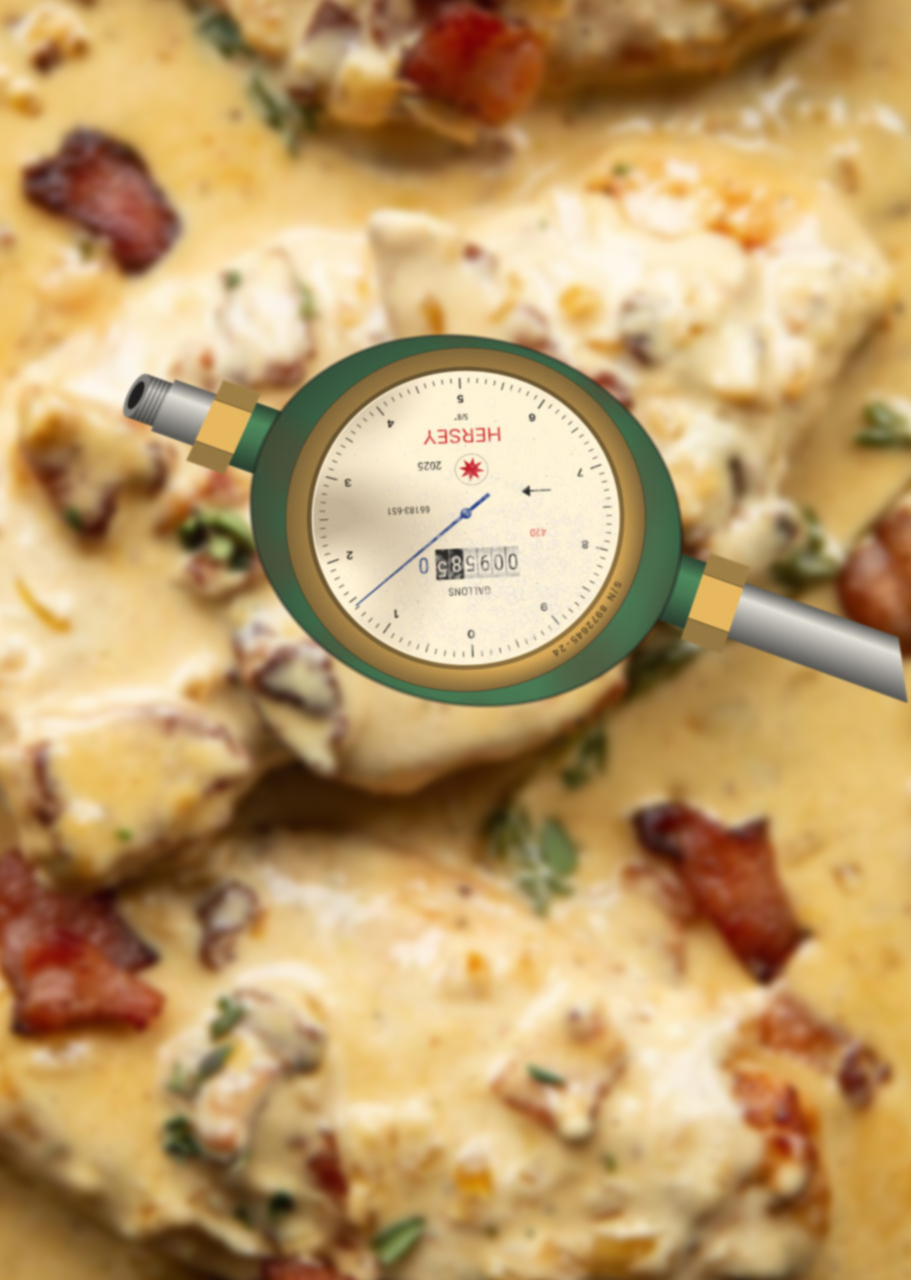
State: 95851.4 gal
